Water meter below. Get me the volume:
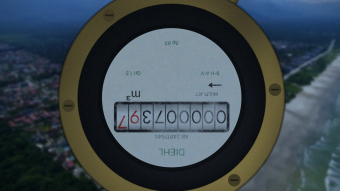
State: 73.97 m³
